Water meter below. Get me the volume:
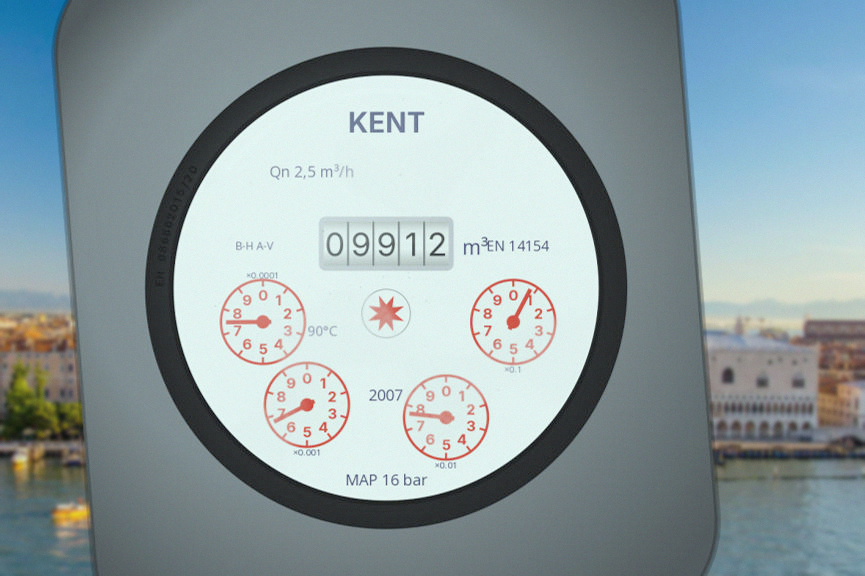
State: 9912.0767 m³
